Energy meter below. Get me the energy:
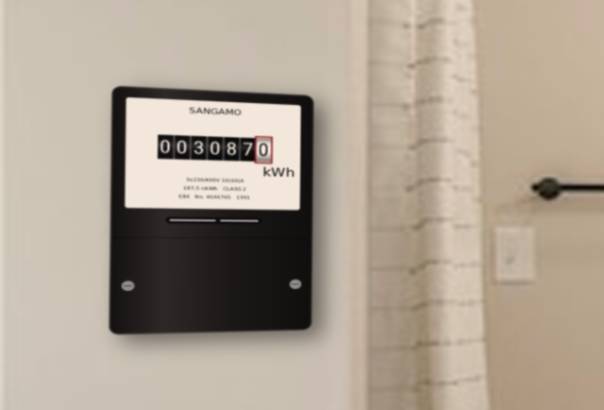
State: 3087.0 kWh
